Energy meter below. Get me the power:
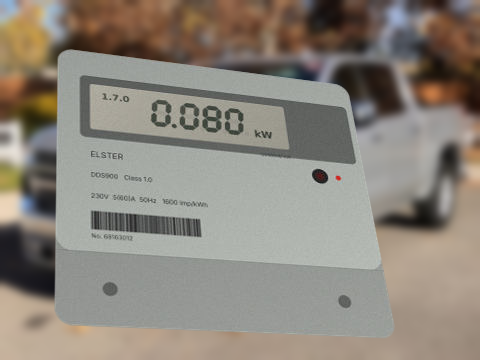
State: 0.080 kW
